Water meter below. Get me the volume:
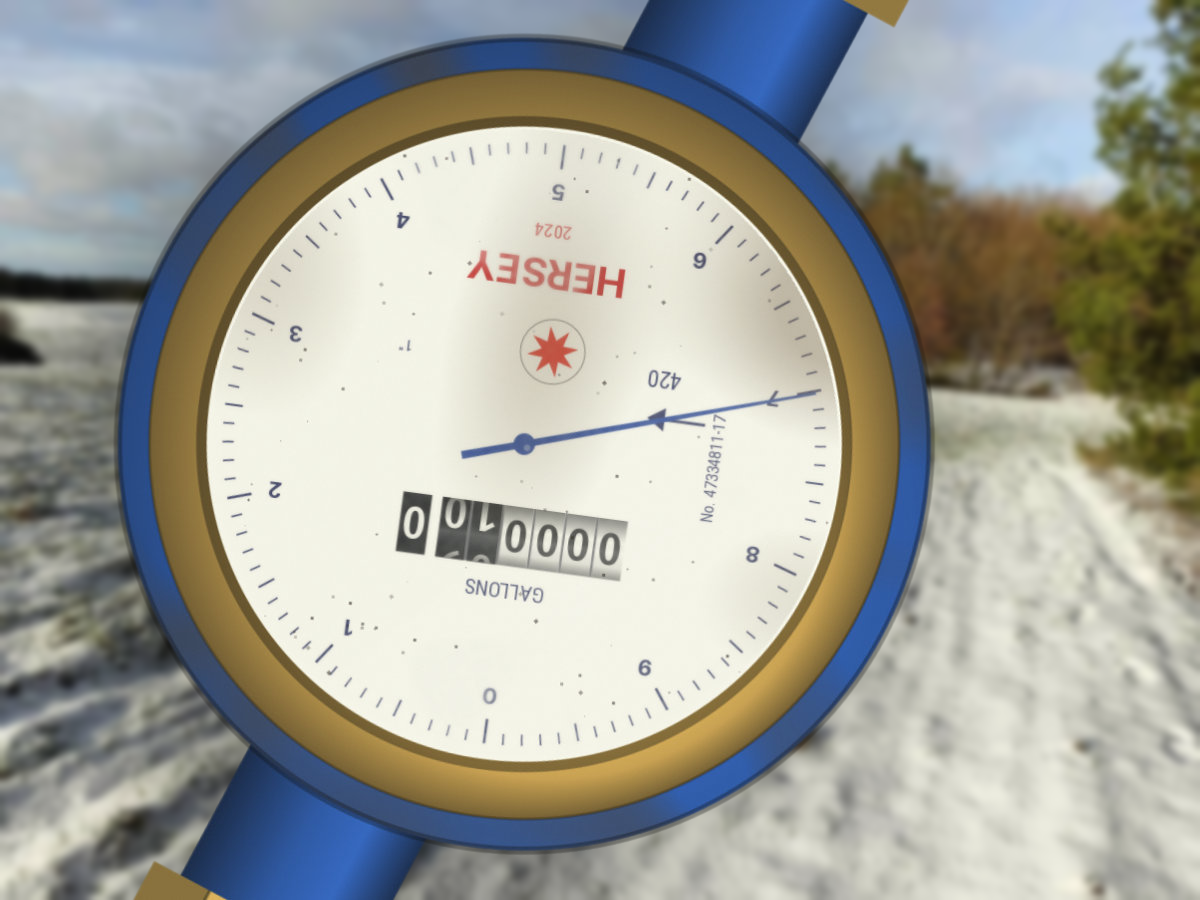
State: 97.0 gal
